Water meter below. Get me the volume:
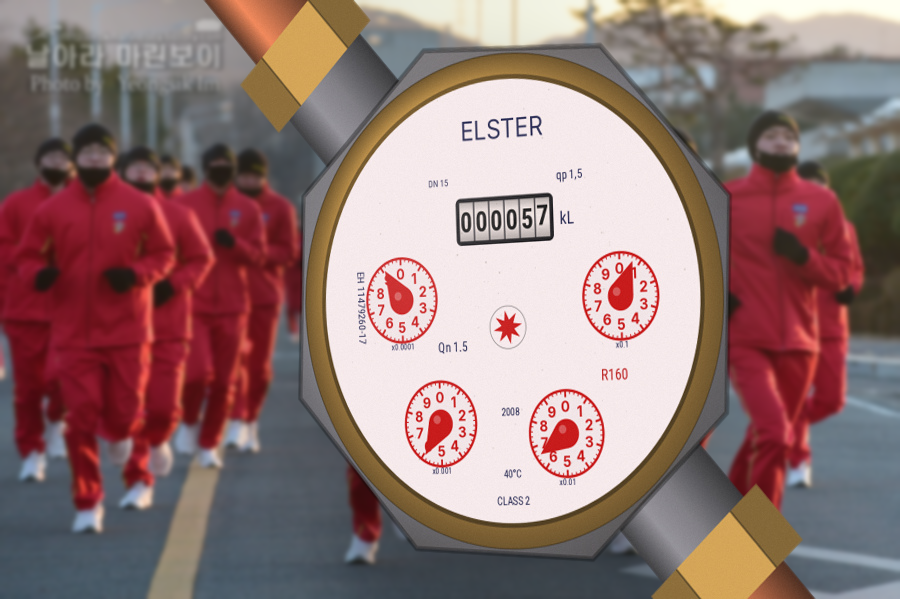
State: 57.0659 kL
